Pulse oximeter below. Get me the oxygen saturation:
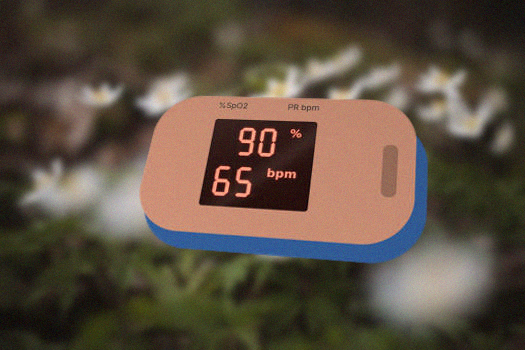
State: 90 %
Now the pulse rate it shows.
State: 65 bpm
